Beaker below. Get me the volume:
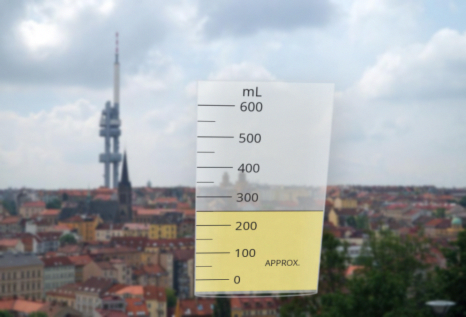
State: 250 mL
